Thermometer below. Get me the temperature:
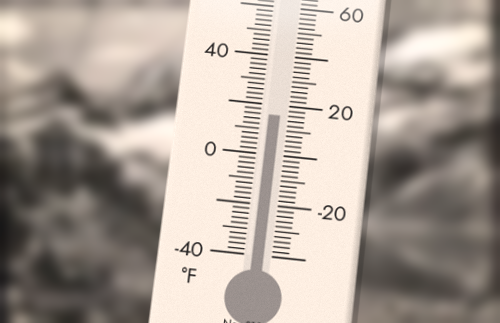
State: 16 °F
